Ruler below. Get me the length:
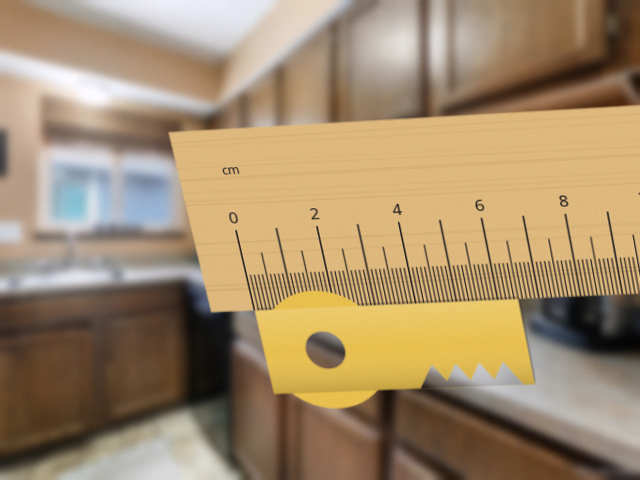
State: 6.5 cm
